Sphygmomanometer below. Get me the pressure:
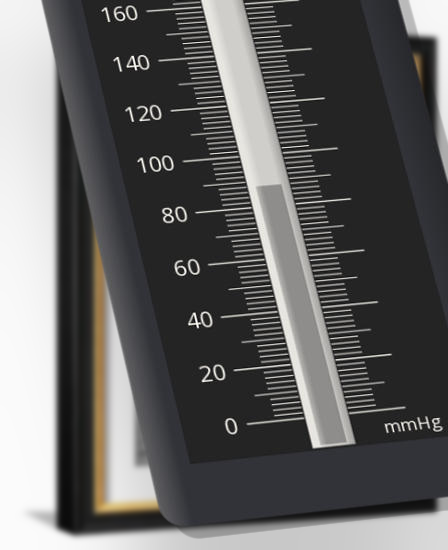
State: 88 mmHg
